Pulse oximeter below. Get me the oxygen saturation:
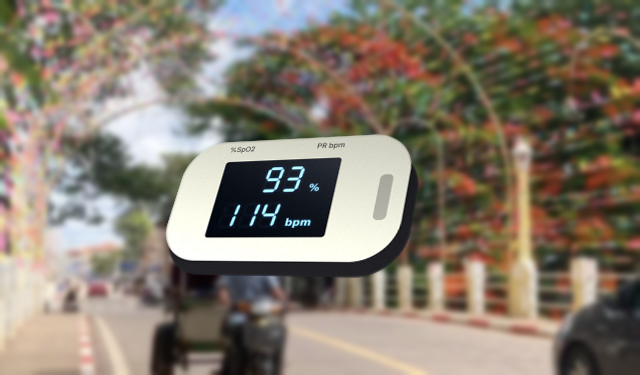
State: 93 %
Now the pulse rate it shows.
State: 114 bpm
